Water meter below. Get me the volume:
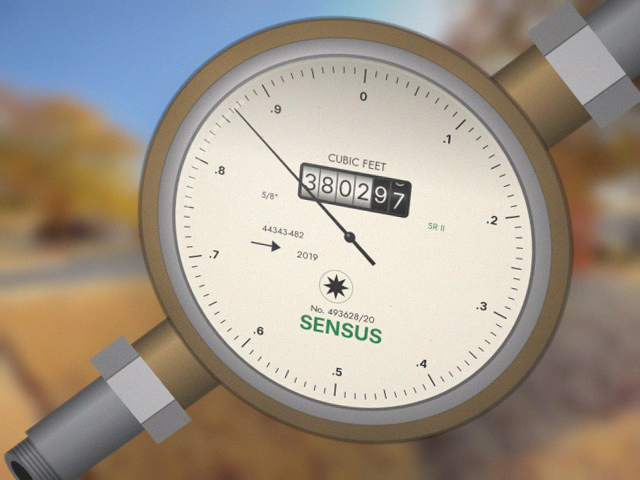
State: 380296.86 ft³
